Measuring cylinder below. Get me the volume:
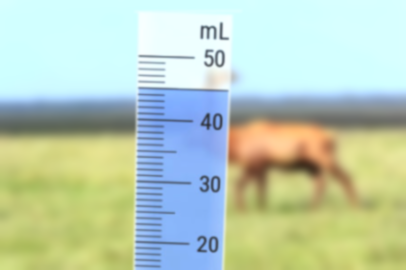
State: 45 mL
